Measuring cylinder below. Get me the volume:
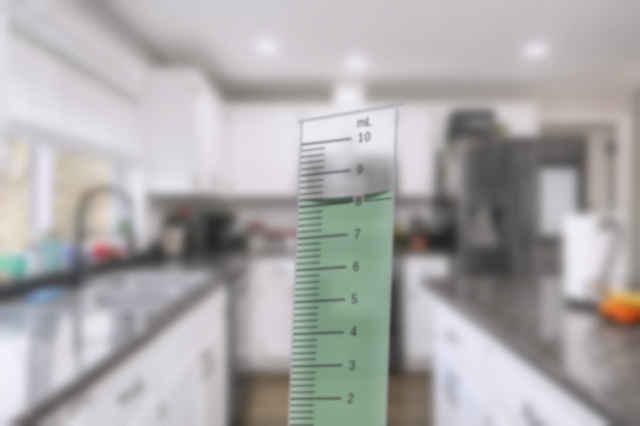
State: 8 mL
